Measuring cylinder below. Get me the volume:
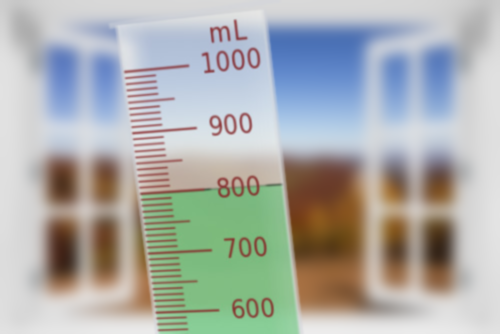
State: 800 mL
